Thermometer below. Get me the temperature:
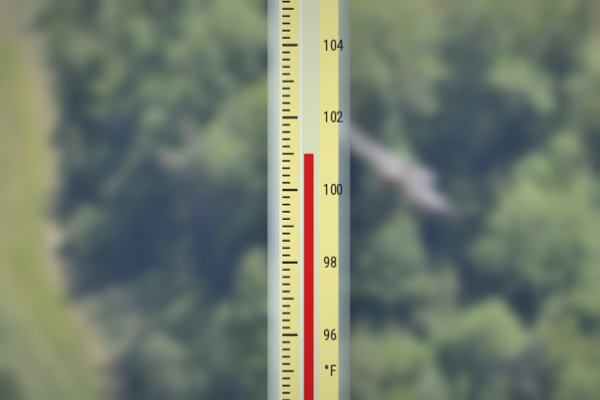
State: 101 °F
